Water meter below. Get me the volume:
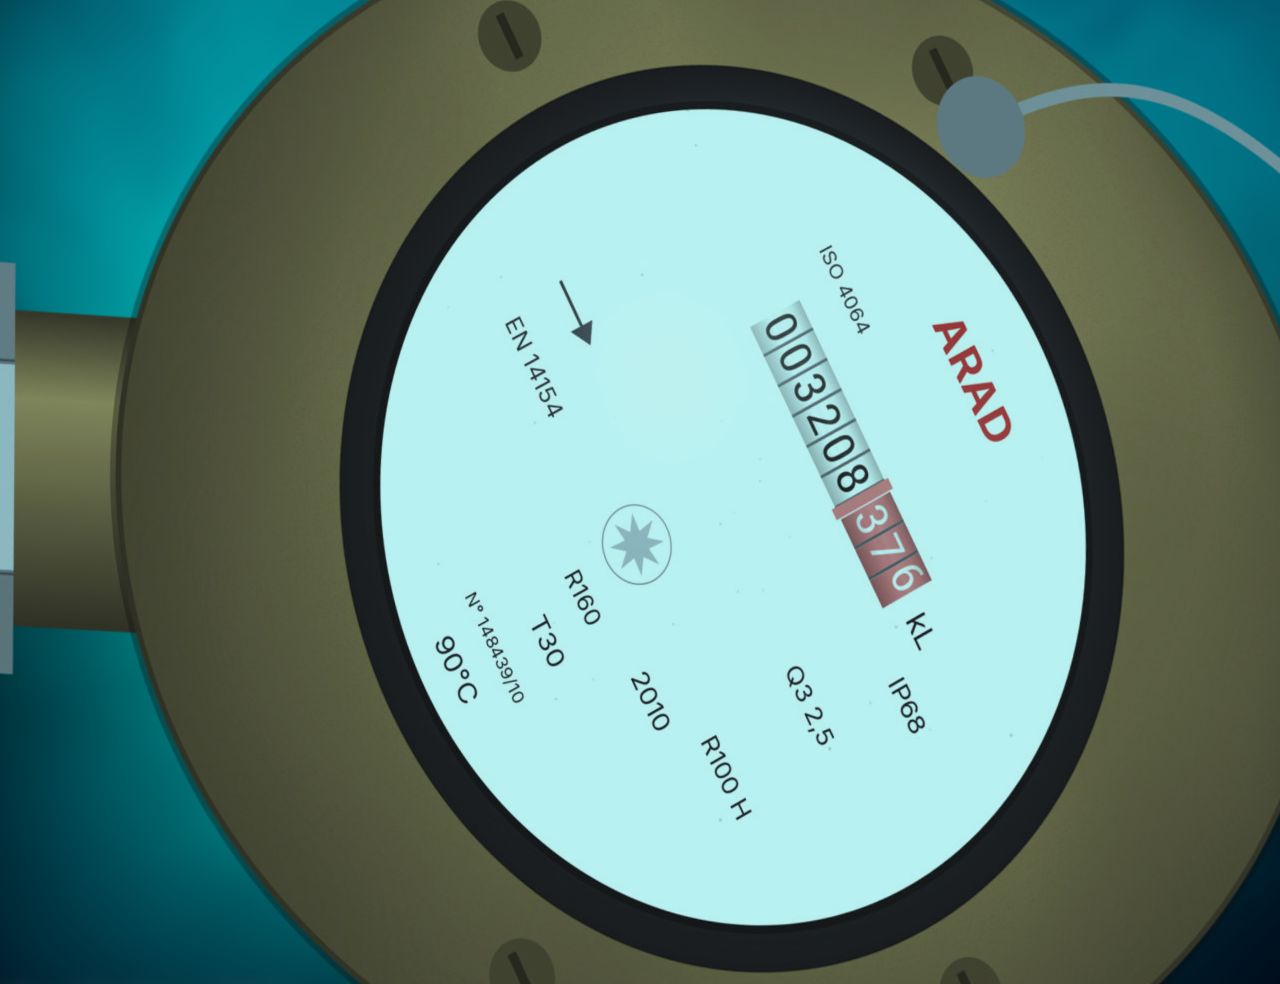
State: 3208.376 kL
